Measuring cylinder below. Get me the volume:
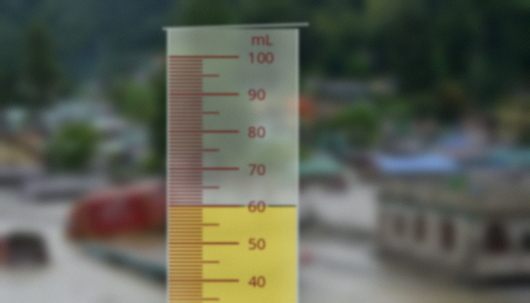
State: 60 mL
